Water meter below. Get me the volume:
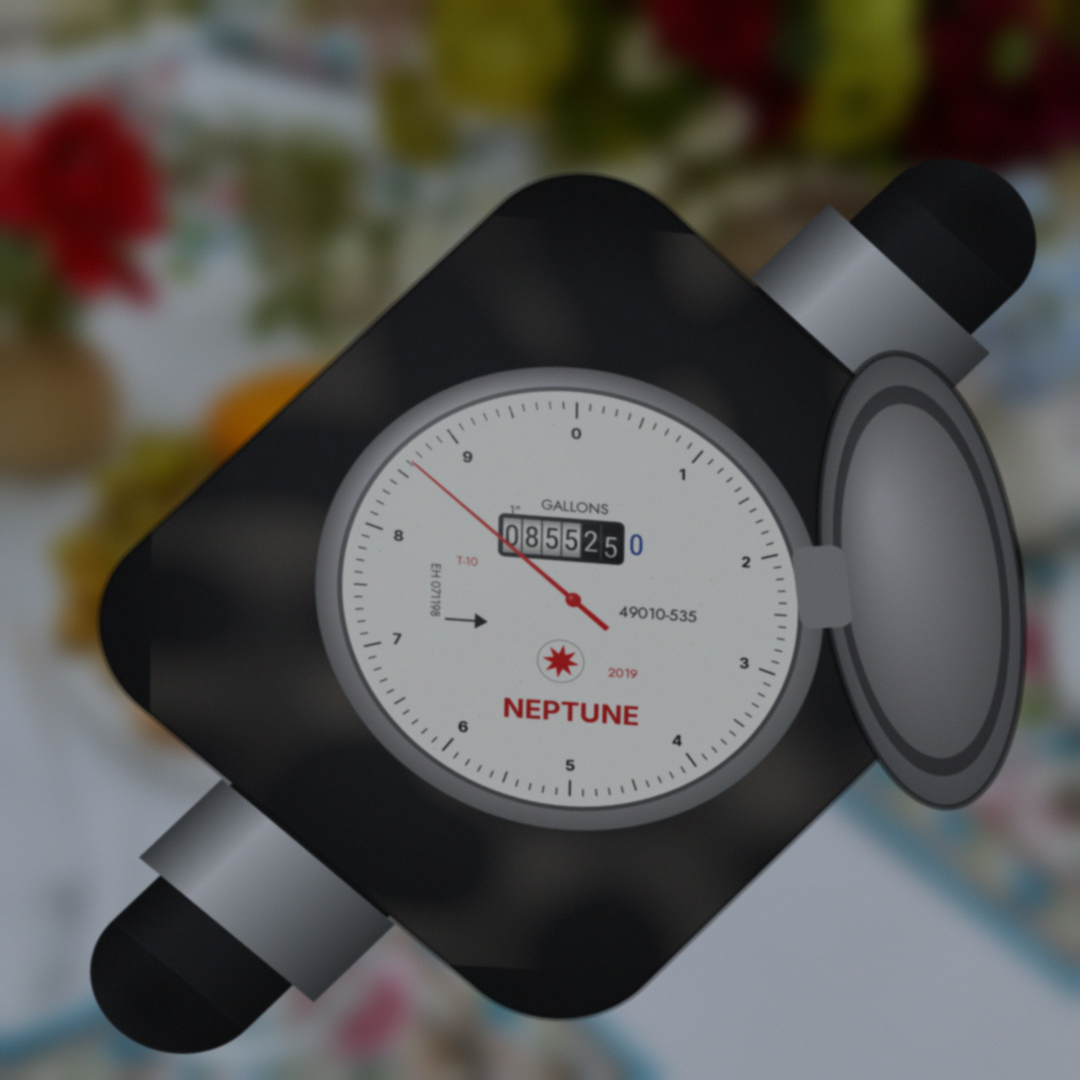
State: 855248.6 gal
